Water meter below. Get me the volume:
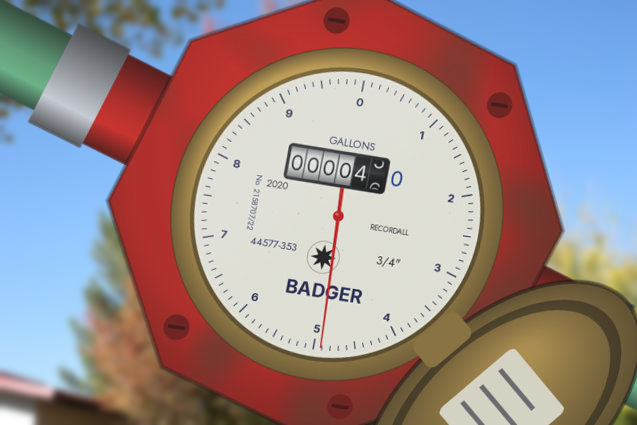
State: 454.9 gal
